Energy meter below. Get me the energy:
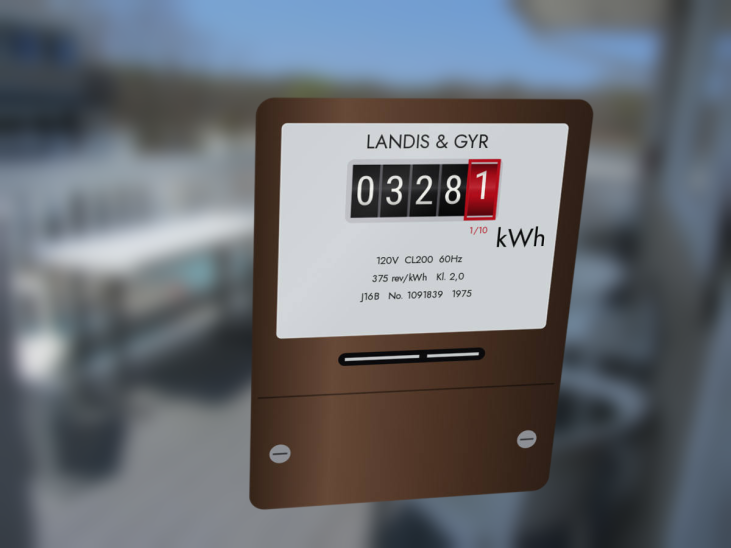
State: 328.1 kWh
